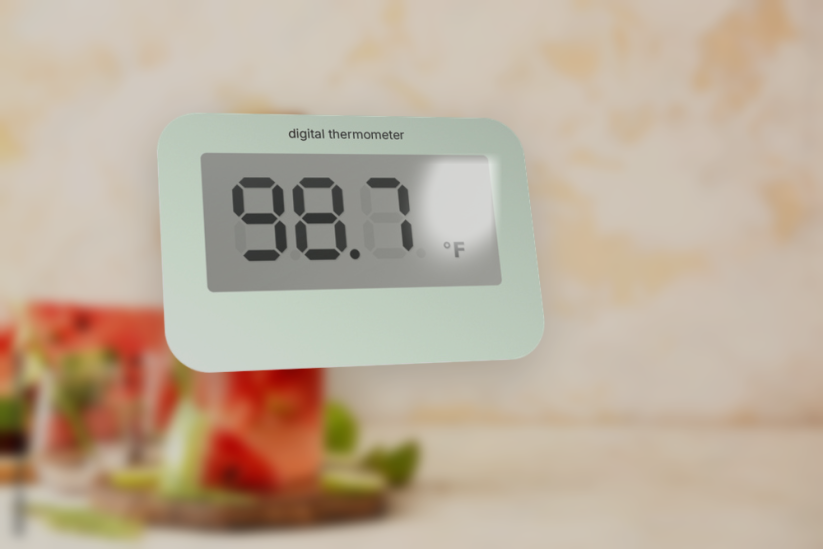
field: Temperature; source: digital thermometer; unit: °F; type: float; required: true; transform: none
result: 98.7 °F
